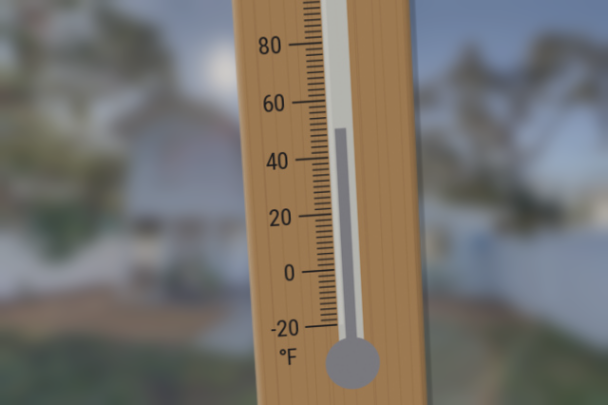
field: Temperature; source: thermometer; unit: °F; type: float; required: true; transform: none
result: 50 °F
